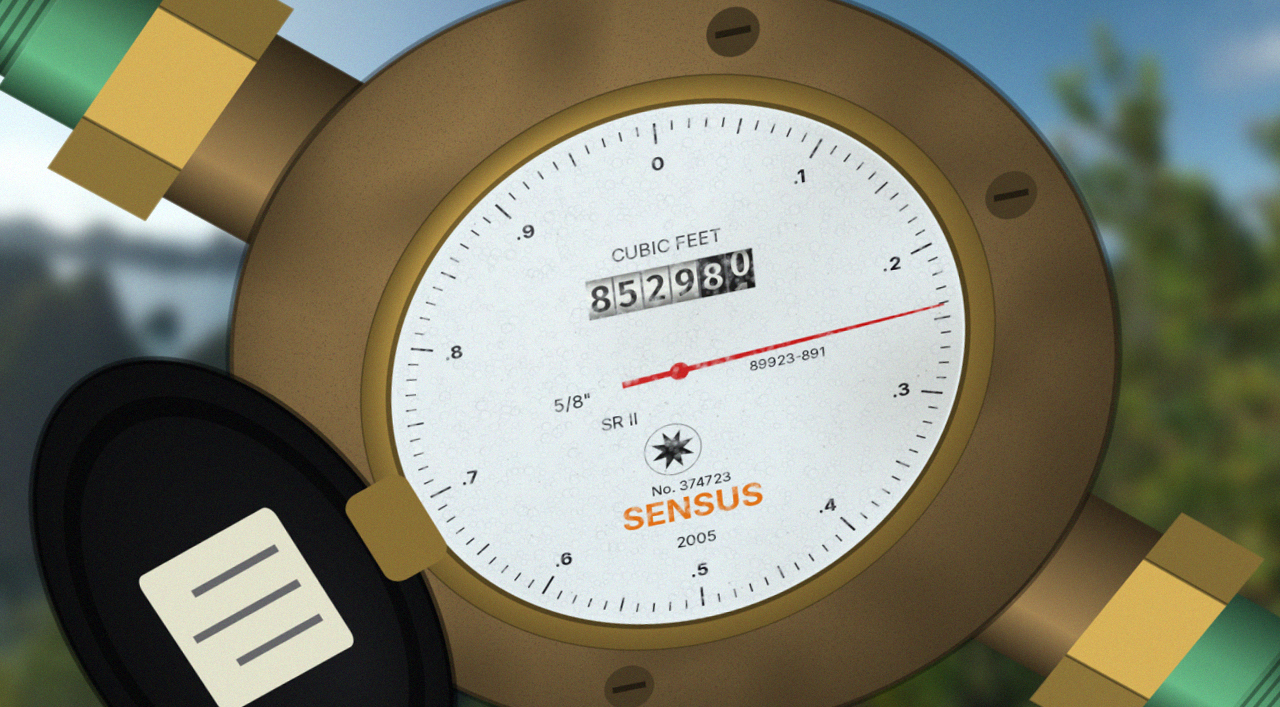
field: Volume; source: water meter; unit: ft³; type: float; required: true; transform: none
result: 852980.24 ft³
